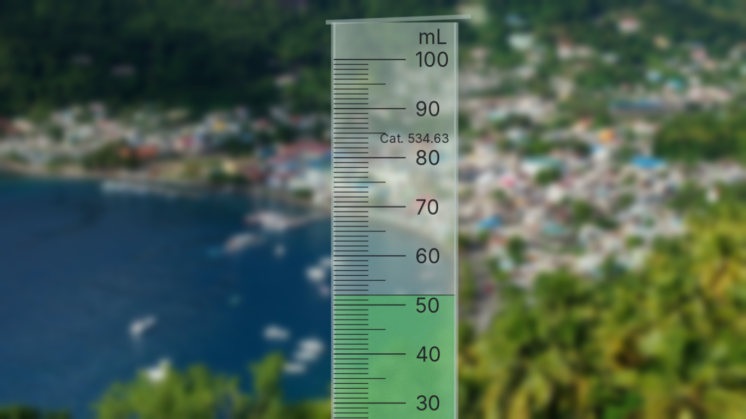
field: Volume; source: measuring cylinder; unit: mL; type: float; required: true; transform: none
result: 52 mL
